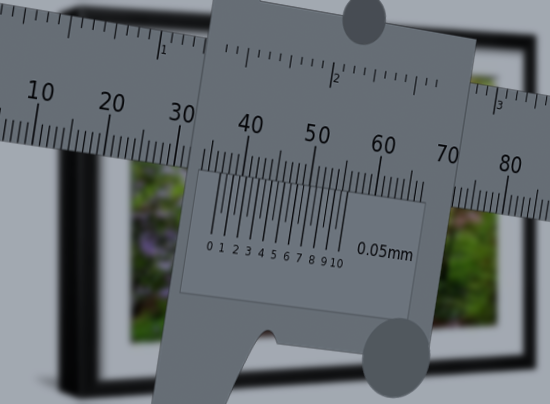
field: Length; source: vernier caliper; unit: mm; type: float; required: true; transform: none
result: 36.8 mm
